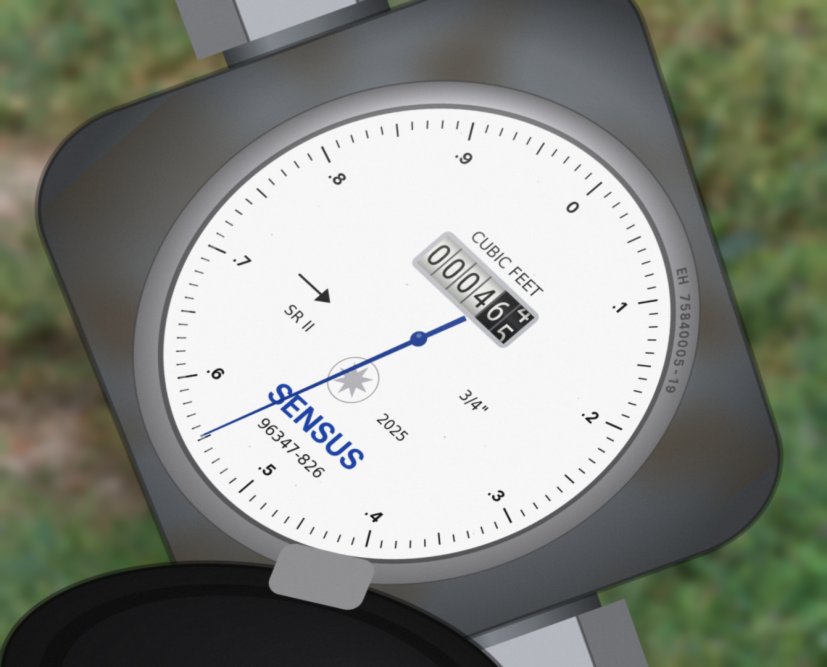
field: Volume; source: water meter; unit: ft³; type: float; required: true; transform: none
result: 464.55 ft³
